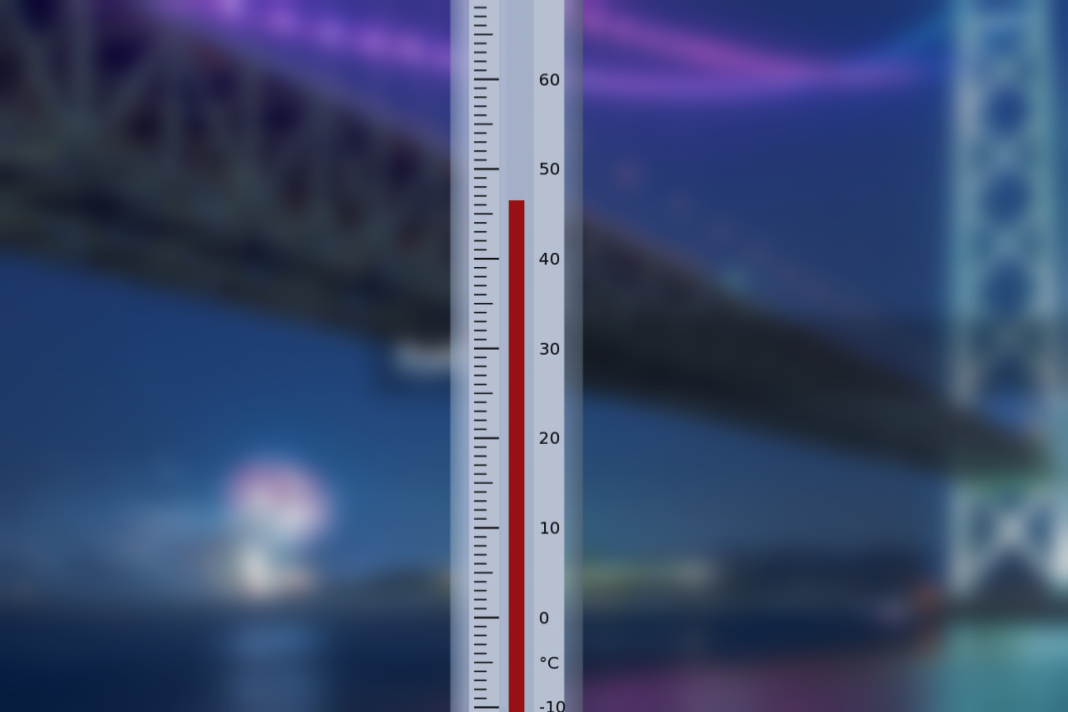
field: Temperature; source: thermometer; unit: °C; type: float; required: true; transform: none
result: 46.5 °C
